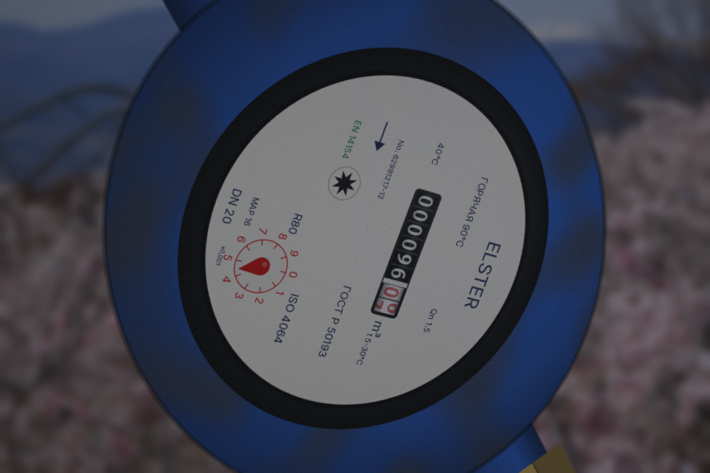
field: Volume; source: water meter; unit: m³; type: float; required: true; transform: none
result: 96.064 m³
